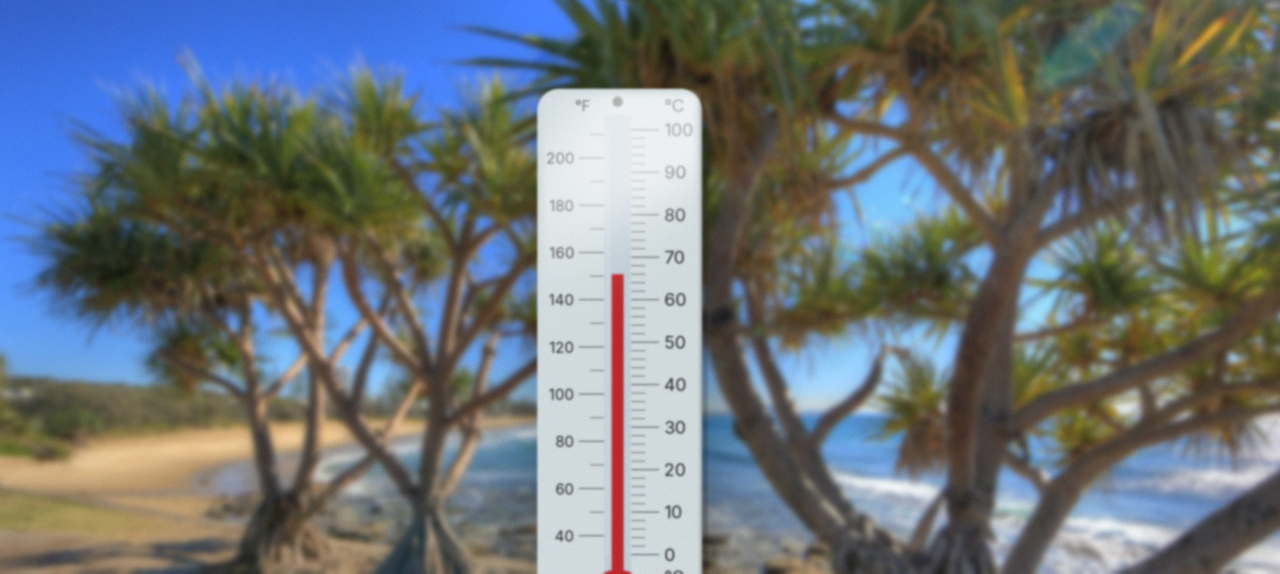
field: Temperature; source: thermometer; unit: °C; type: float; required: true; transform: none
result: 66 °C
